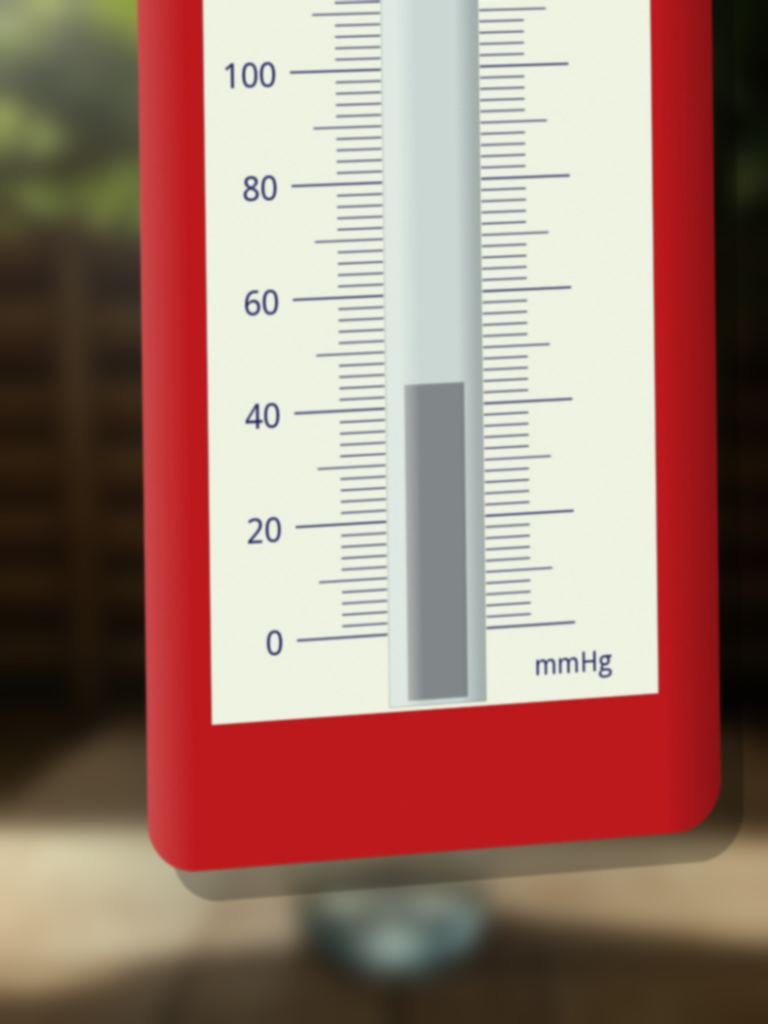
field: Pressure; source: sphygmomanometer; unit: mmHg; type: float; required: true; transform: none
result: 44 mmHg
